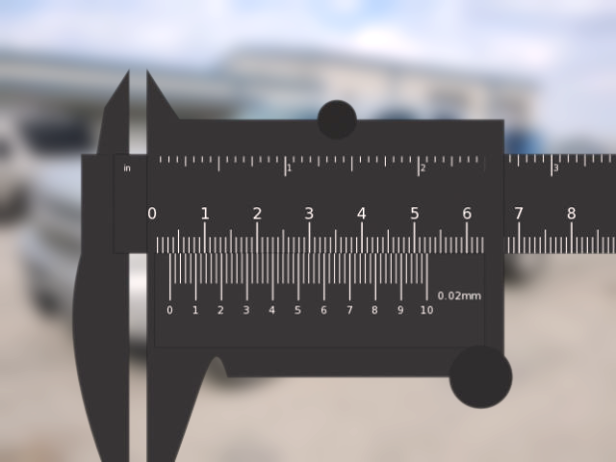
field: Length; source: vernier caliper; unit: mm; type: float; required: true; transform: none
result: 3.4 mm
